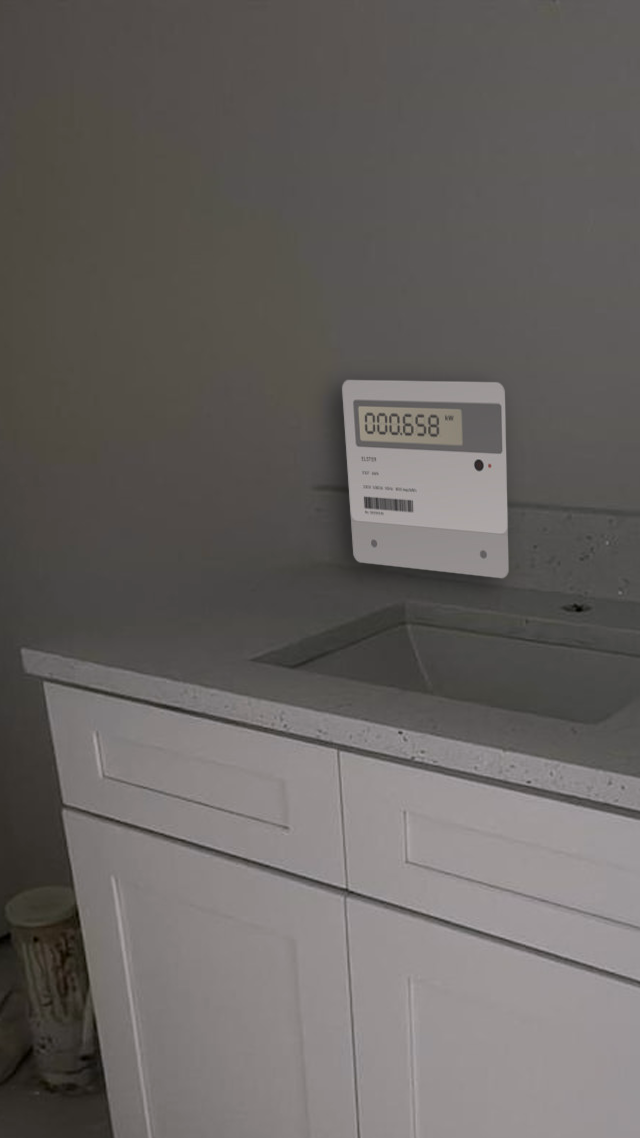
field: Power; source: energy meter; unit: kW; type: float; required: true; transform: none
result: 0.658 kW
